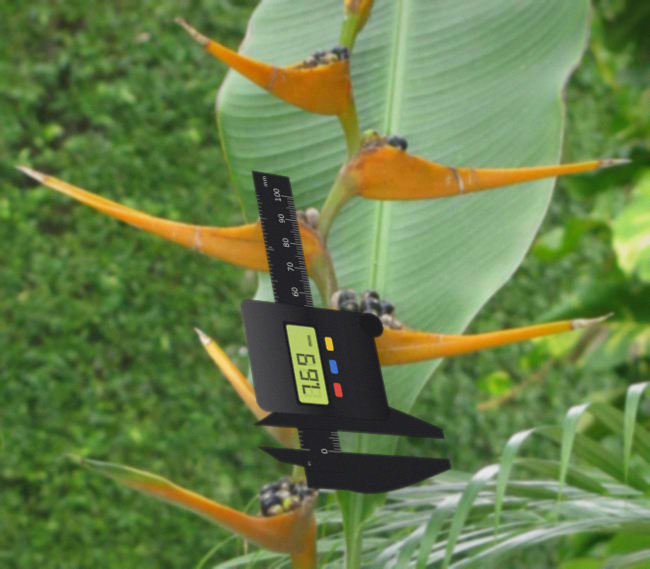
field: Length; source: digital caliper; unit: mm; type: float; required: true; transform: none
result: 7.69 mm
